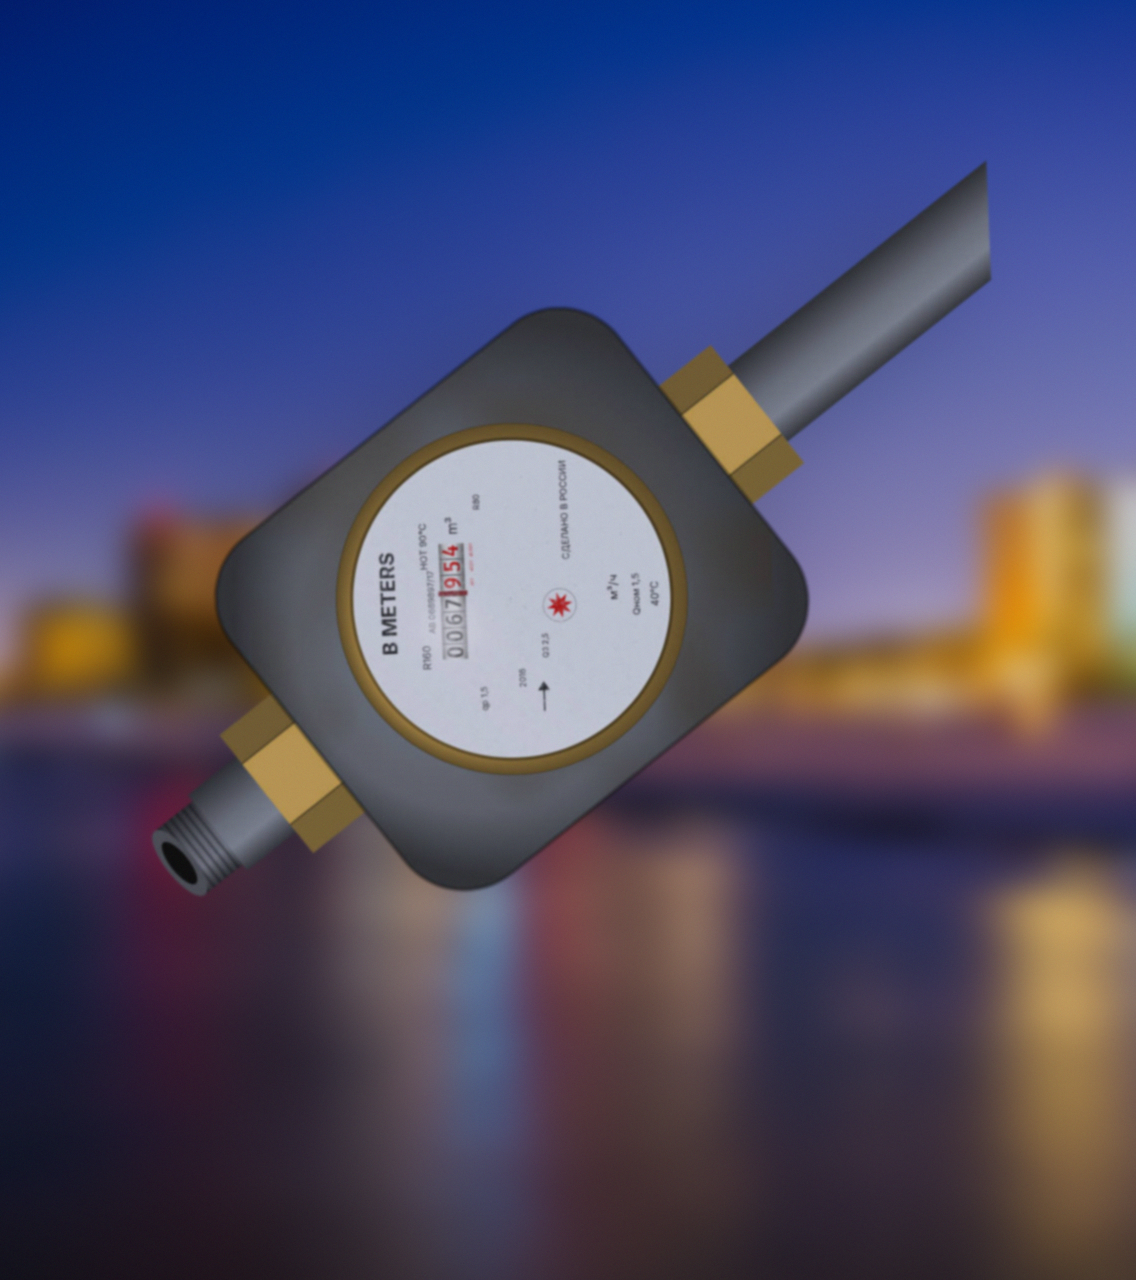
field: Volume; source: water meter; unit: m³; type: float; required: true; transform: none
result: 67.954 m³
